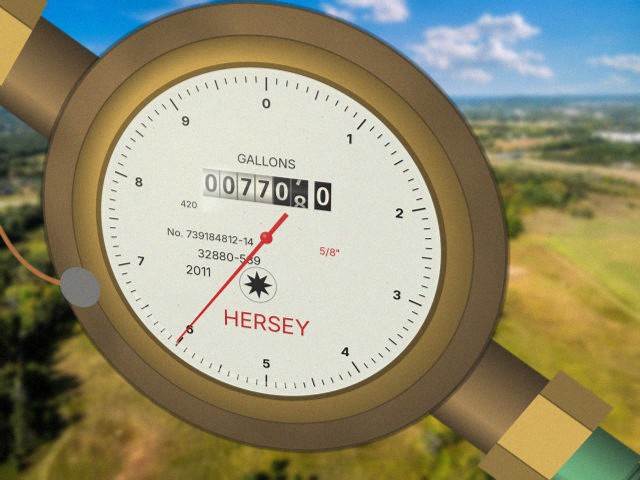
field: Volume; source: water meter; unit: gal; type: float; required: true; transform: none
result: 77076.0 gal
